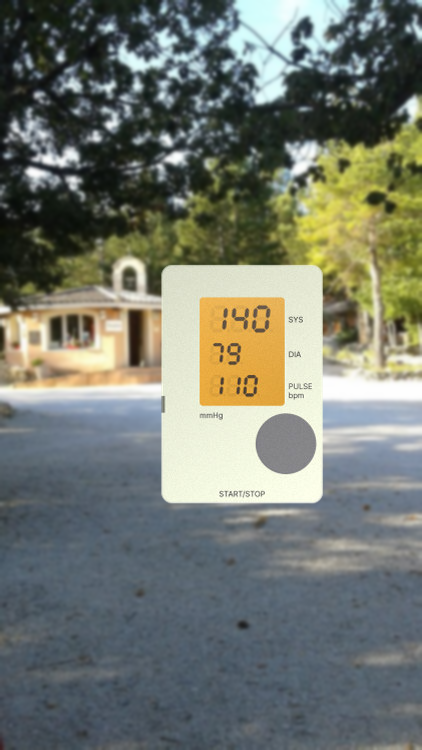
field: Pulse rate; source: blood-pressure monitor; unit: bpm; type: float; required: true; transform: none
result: 110 bpm
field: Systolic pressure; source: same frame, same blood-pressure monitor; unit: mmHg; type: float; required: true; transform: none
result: 140 mmHg
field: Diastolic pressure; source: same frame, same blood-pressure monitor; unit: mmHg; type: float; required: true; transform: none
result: 79 mmHg
